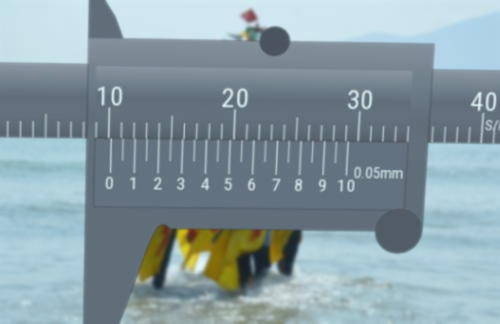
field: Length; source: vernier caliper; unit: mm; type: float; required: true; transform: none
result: 10.2 mm
